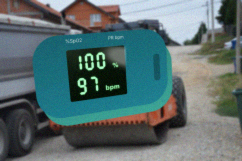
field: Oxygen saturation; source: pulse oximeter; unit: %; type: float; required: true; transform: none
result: 100 %
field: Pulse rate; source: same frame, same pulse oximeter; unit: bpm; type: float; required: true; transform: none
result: 97 bpm
